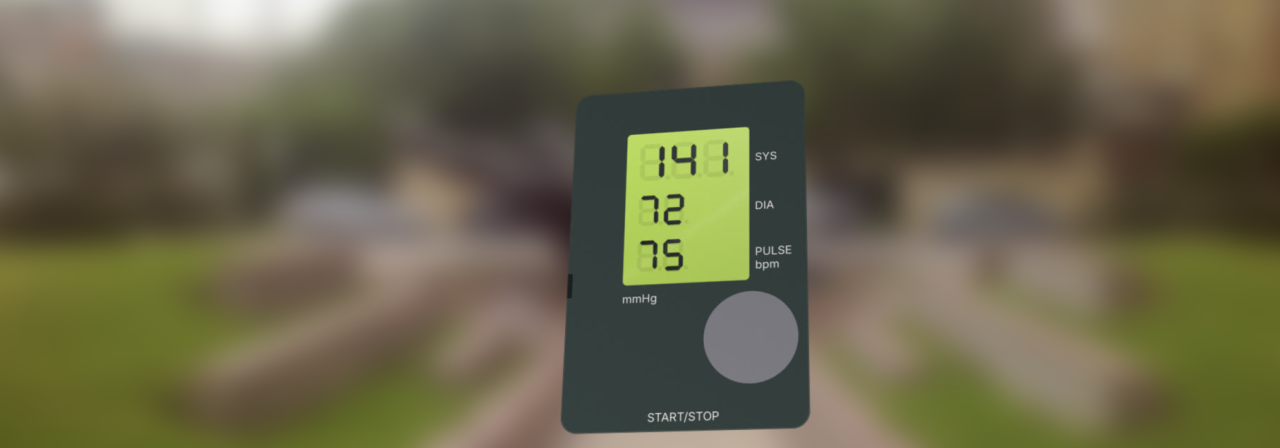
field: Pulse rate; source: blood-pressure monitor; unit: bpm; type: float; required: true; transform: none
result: 75 bpm
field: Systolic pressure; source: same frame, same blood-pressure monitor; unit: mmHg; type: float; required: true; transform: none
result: 141 mmHg
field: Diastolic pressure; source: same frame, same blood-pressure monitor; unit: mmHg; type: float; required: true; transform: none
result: 72 mmHg
